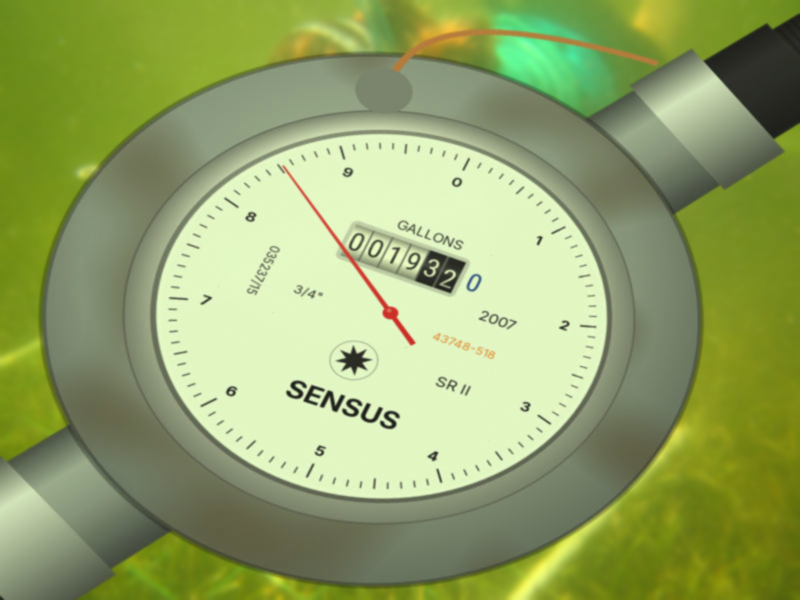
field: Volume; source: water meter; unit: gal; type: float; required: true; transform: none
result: 19318.5 gal
